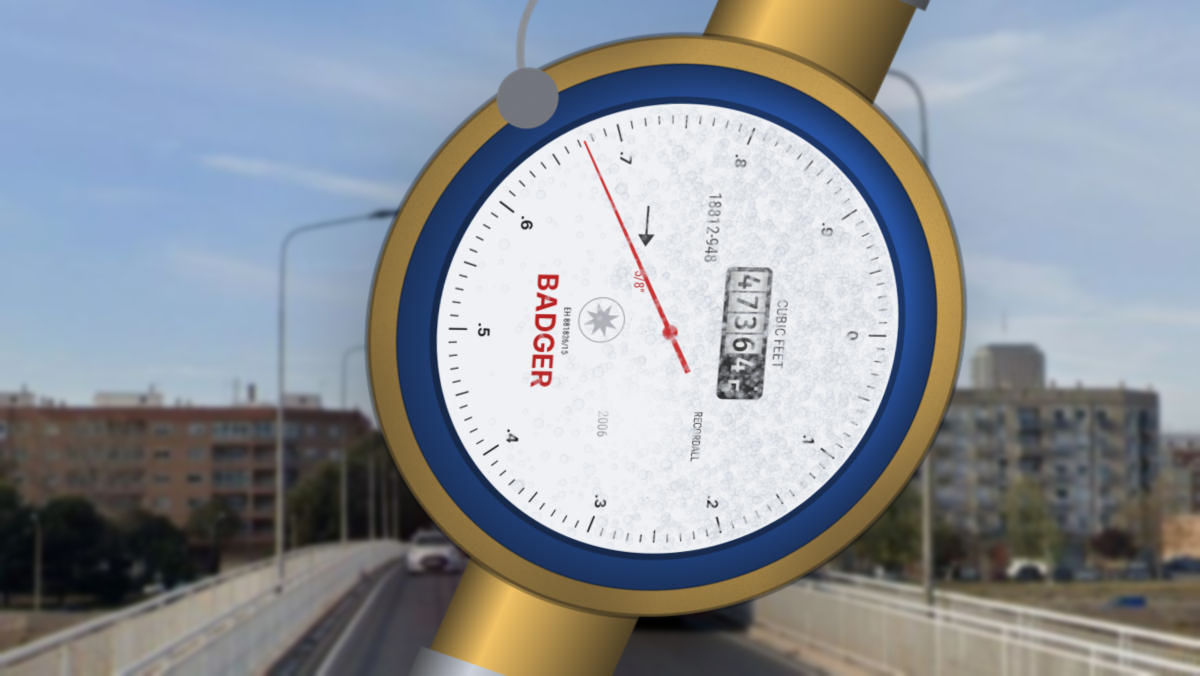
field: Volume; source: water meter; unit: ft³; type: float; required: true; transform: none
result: 473644.67 ft³
